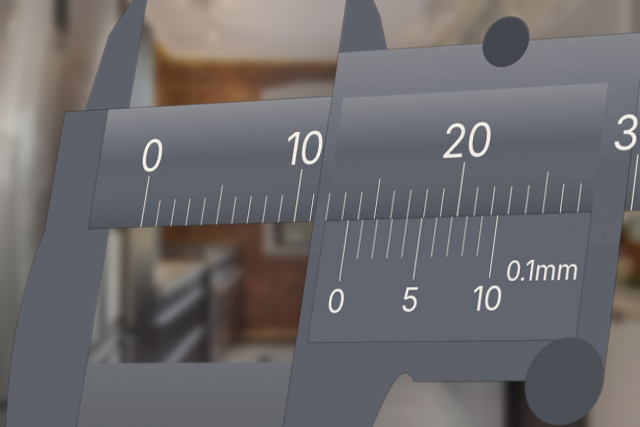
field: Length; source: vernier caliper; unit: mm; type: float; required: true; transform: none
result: 13.4 mm
